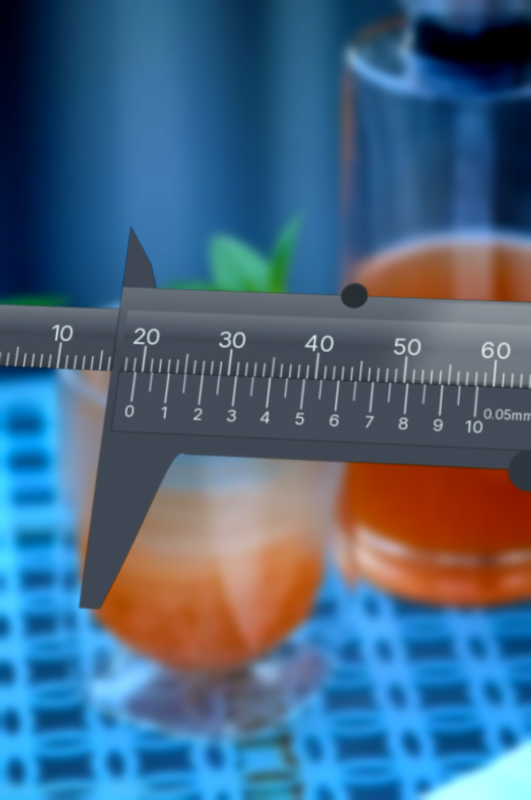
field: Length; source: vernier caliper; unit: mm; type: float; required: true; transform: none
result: 19.2 mm
